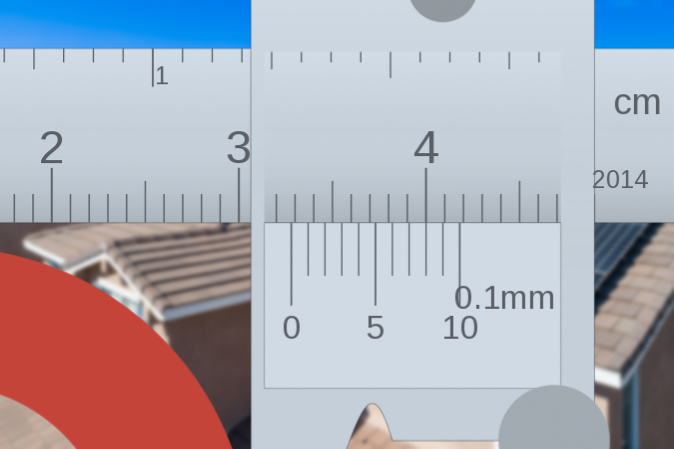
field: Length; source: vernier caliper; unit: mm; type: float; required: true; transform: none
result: 32.8 mm
